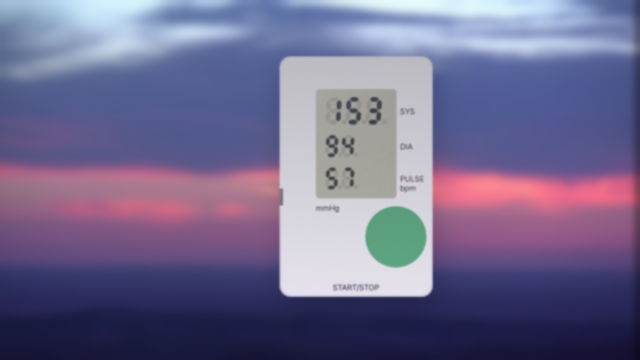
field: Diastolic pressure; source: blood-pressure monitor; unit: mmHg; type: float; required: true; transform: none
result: 94 mmHg
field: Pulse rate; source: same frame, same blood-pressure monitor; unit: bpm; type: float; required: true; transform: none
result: 57 bpm
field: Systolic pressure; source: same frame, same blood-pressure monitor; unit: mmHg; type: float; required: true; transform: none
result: 153 mmHg
